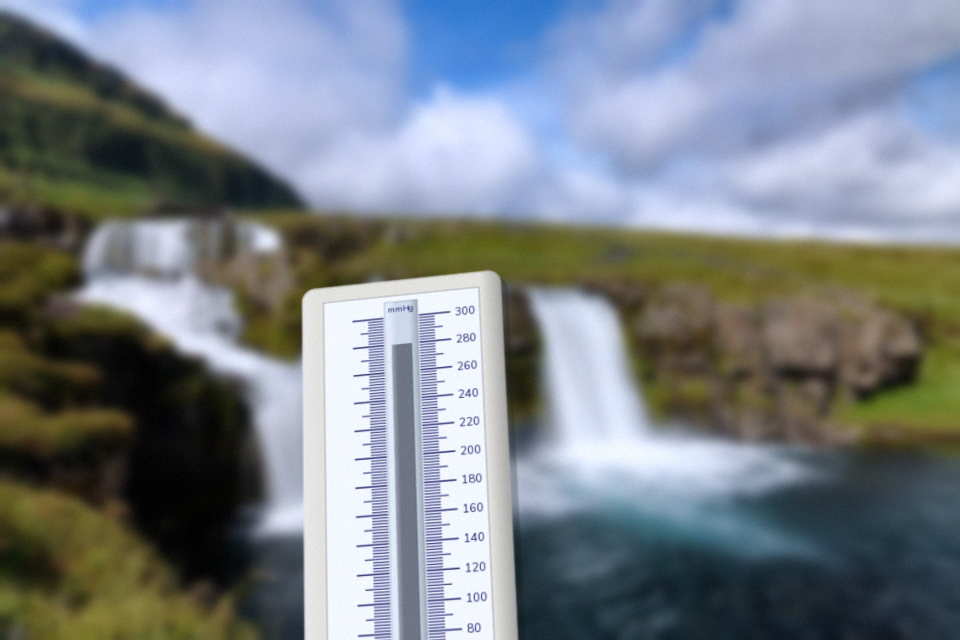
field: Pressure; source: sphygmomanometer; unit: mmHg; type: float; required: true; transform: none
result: 280 mmHg
